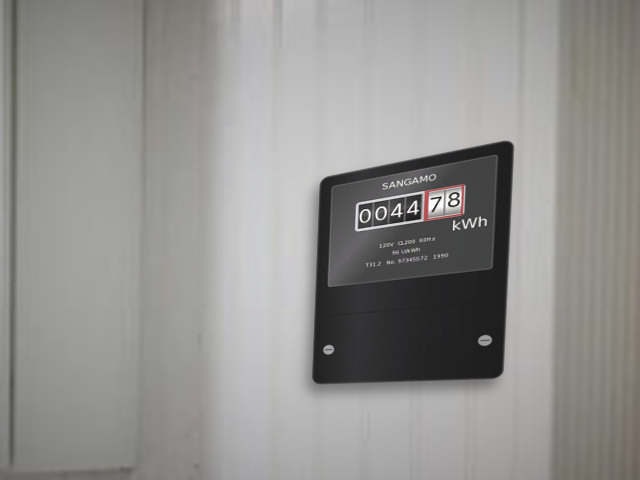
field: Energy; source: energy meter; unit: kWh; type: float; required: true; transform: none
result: 44.78 kWh
